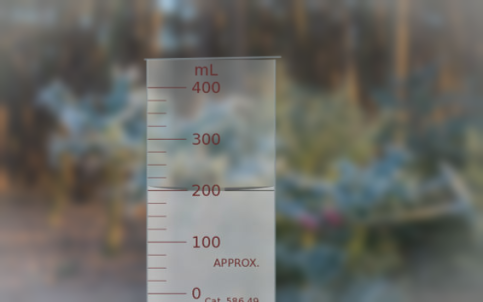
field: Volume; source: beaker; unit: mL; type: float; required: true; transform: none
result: 200 mL
